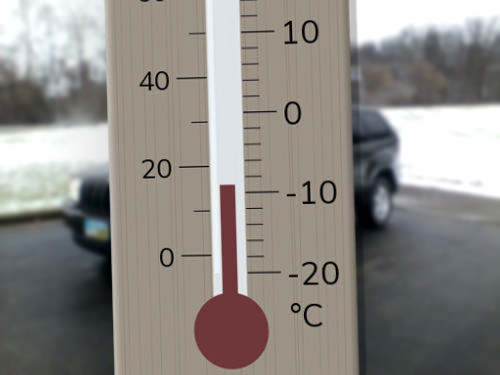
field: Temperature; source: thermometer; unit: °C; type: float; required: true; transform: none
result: -9 °C
